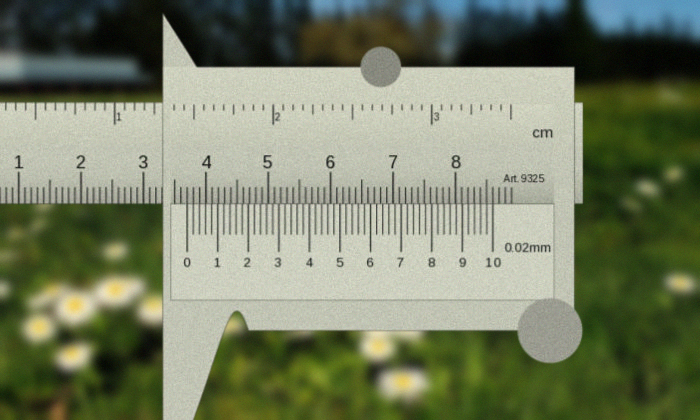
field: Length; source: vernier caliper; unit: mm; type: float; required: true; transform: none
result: 37.0 mm
